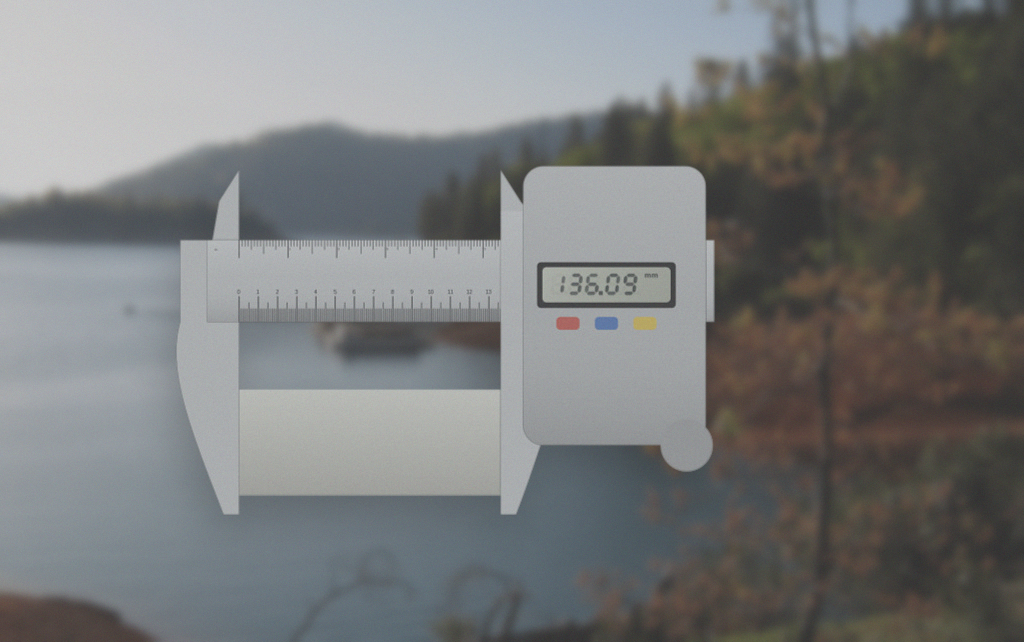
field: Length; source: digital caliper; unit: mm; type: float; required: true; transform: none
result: 136.09 mm
